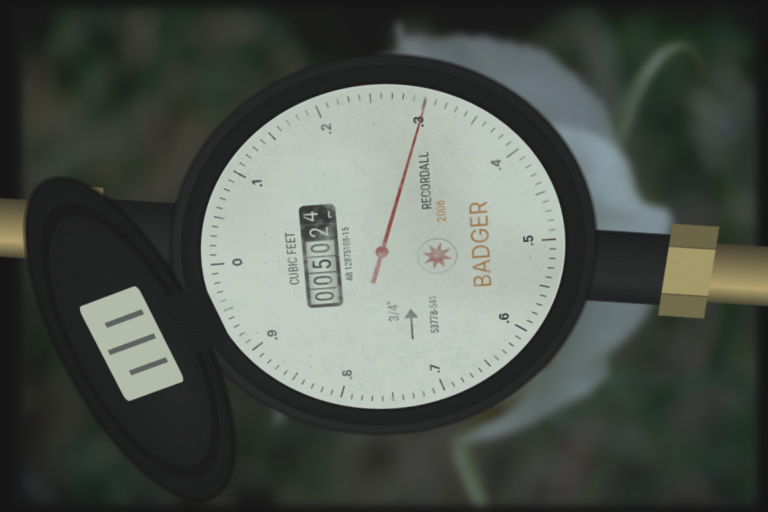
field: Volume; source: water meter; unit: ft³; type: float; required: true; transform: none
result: 5024.30 ft³
